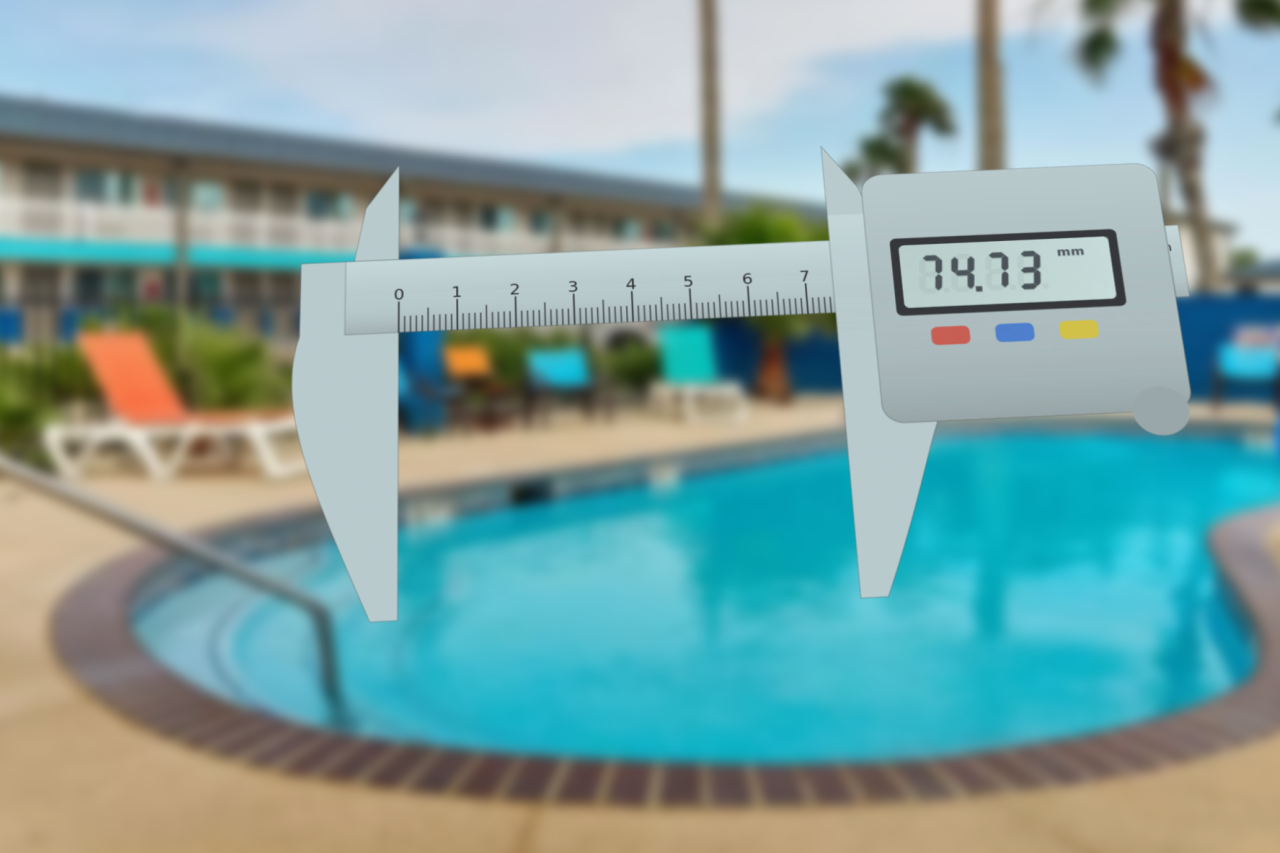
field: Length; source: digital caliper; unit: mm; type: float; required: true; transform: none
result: 74.73 mm
